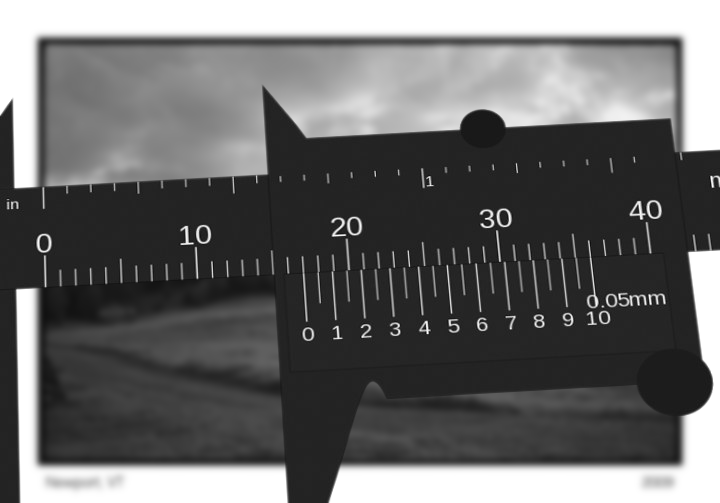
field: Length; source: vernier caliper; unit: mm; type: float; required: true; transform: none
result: 17.0 mm
